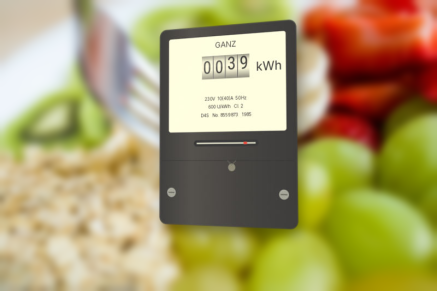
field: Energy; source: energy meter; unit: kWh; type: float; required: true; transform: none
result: 39 kWh
